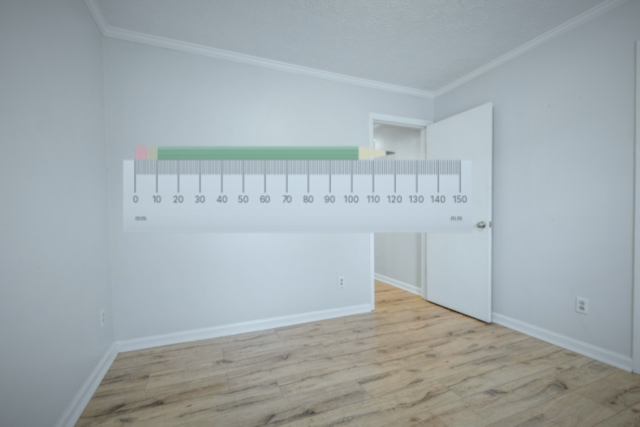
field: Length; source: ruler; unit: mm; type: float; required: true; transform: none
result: 120 mm
